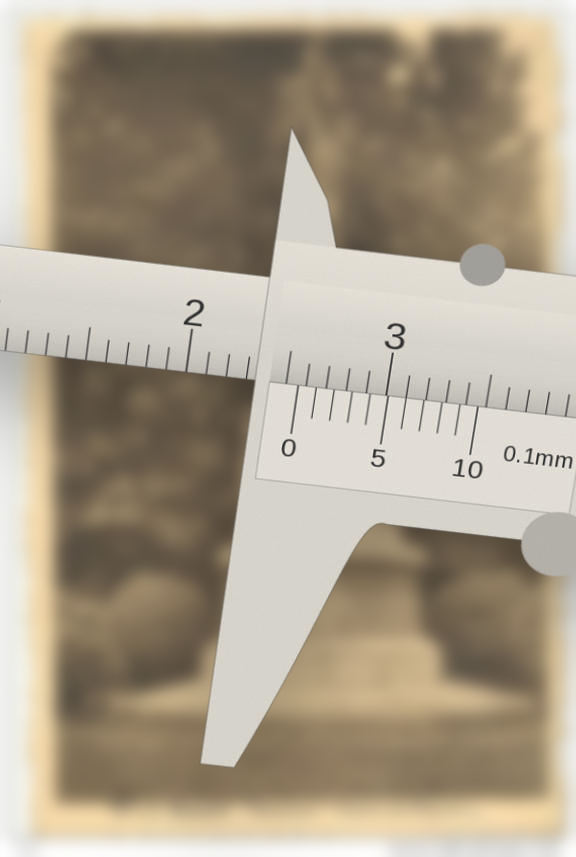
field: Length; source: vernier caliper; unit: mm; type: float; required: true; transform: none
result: 25.6 mm
